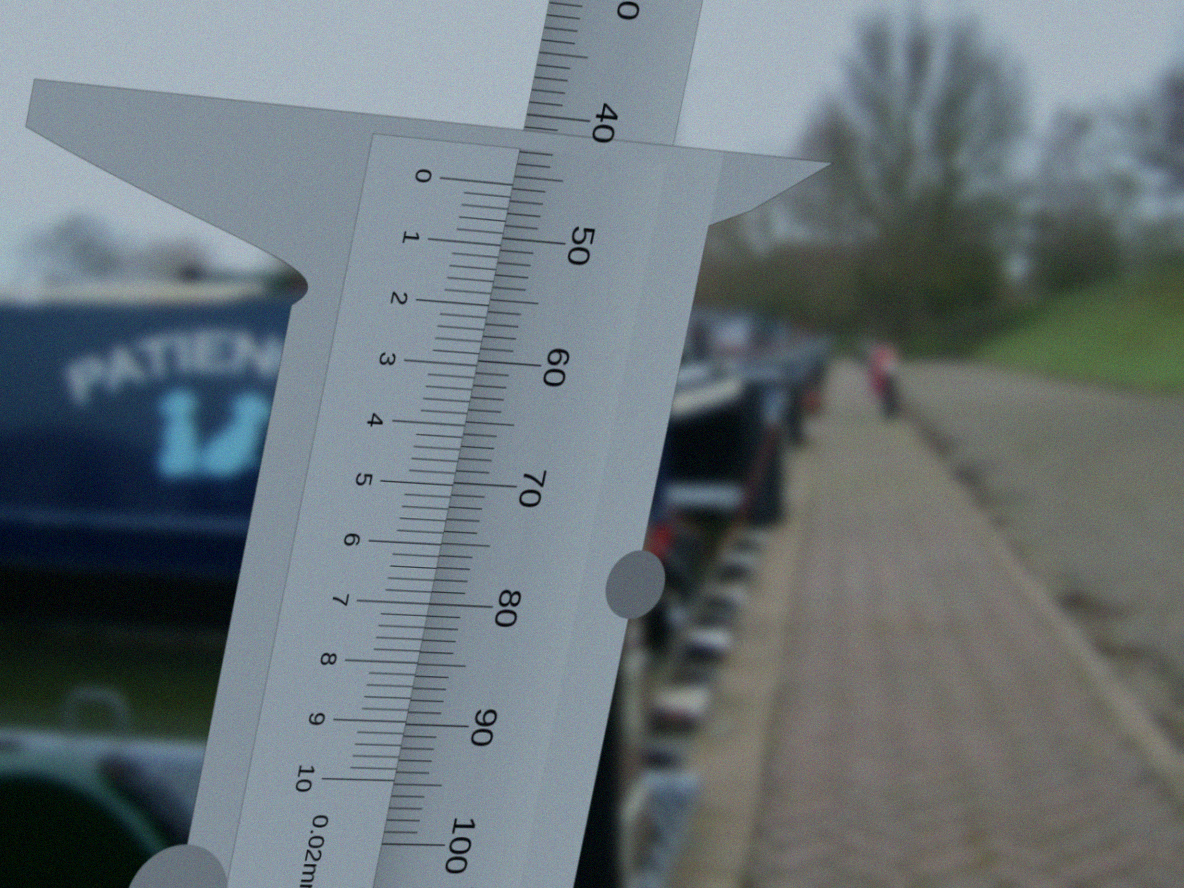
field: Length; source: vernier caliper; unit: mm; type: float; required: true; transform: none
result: 45.7 mm
